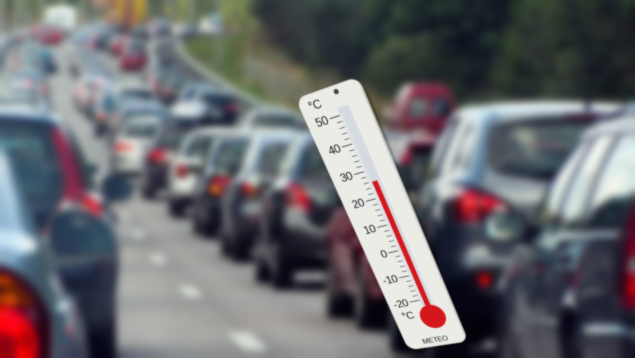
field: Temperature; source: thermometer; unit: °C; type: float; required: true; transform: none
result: 26 °C
